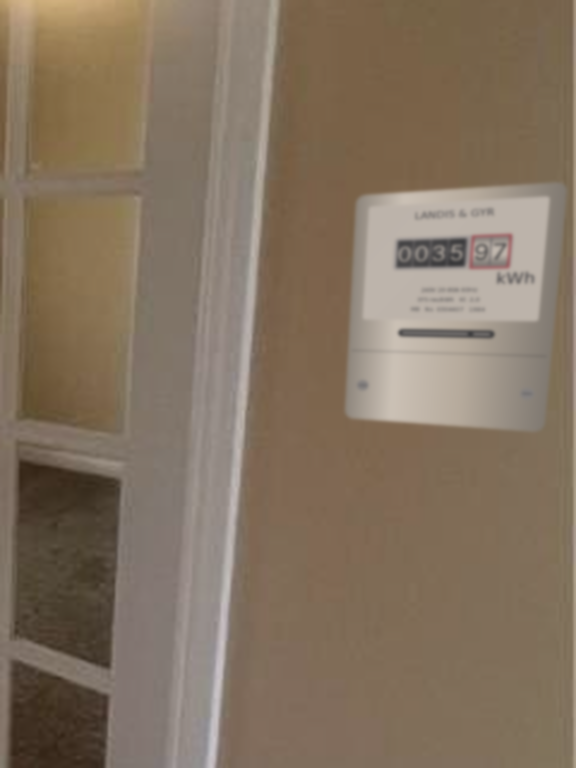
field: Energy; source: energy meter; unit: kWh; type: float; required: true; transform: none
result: 35.97 kWh
